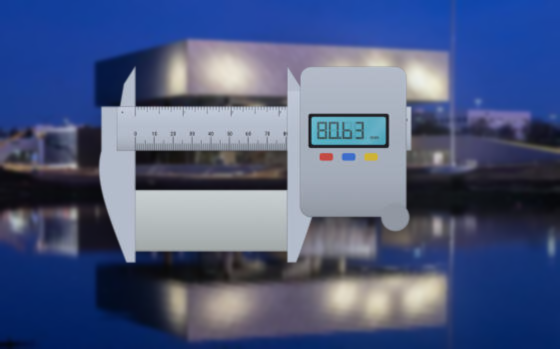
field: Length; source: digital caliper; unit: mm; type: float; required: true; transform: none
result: 80.63 mm
